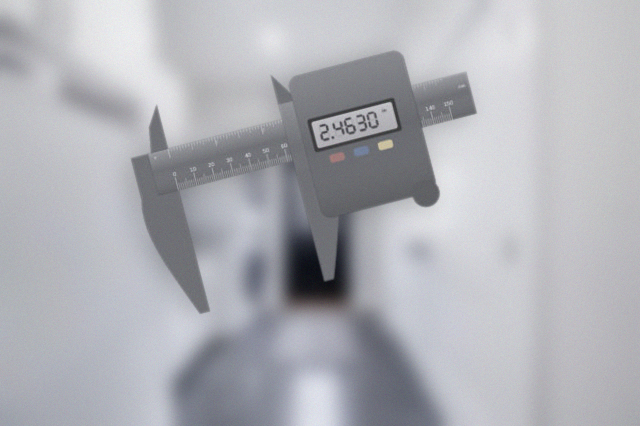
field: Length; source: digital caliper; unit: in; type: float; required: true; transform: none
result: 2.4630 in
